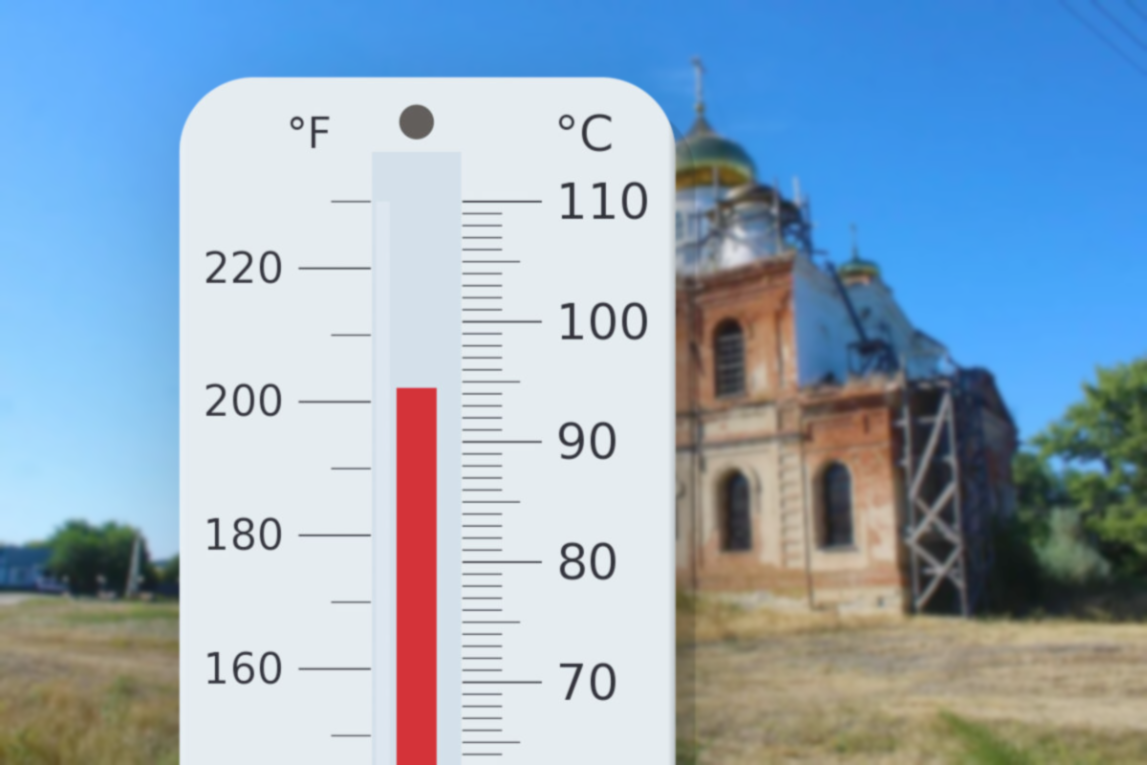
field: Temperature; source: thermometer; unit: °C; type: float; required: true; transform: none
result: 94.5 °C
